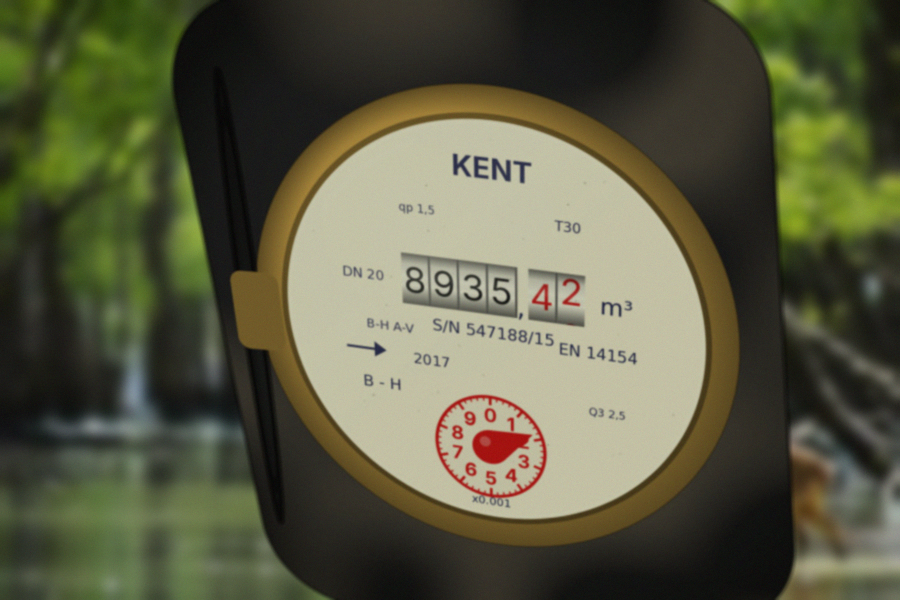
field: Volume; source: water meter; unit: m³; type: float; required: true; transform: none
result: 8935.421 m³
